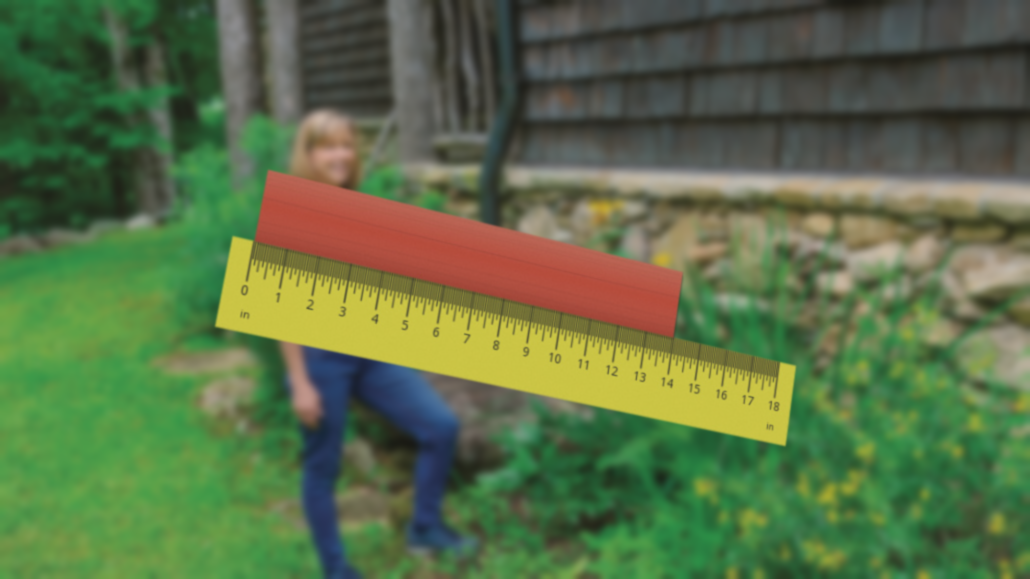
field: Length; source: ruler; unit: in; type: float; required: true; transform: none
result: 14 in
